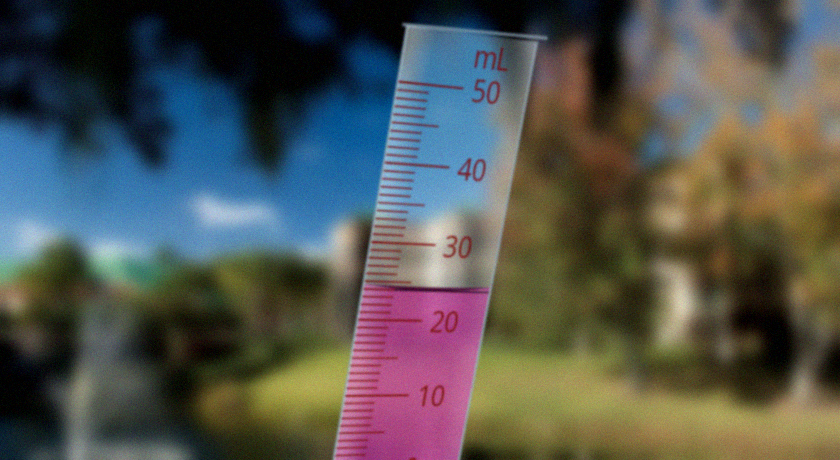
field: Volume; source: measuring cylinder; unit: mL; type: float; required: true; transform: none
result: 24 mL
